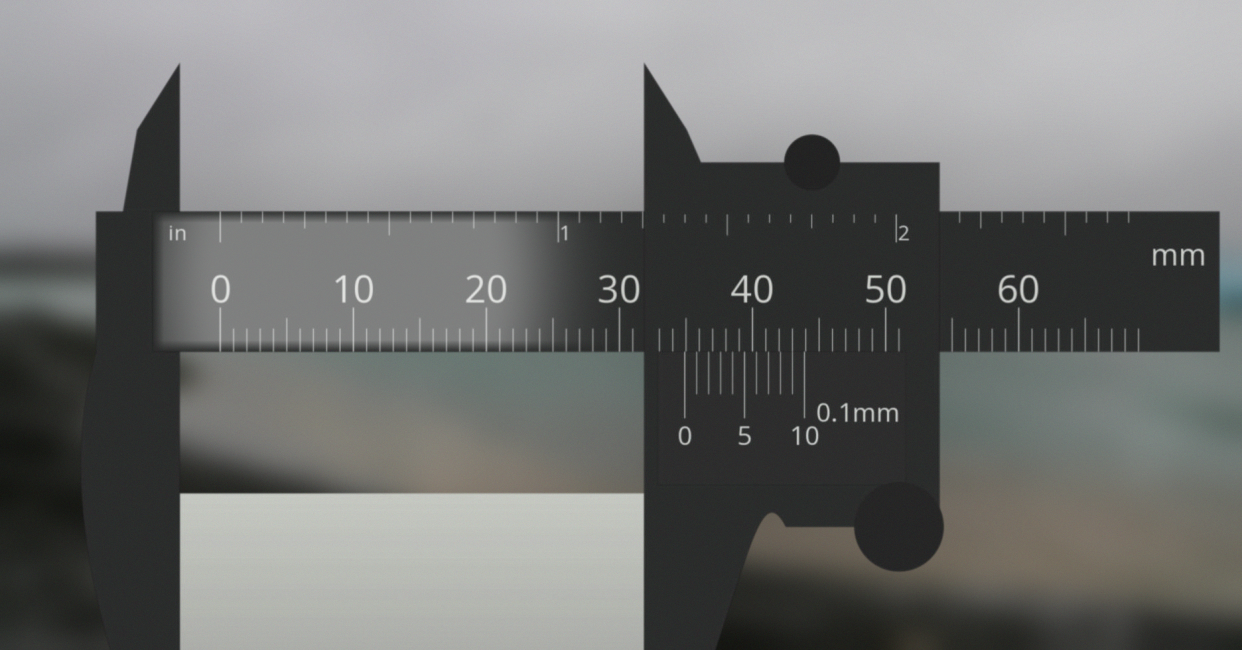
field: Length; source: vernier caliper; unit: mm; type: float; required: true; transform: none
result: 34.9 mm
